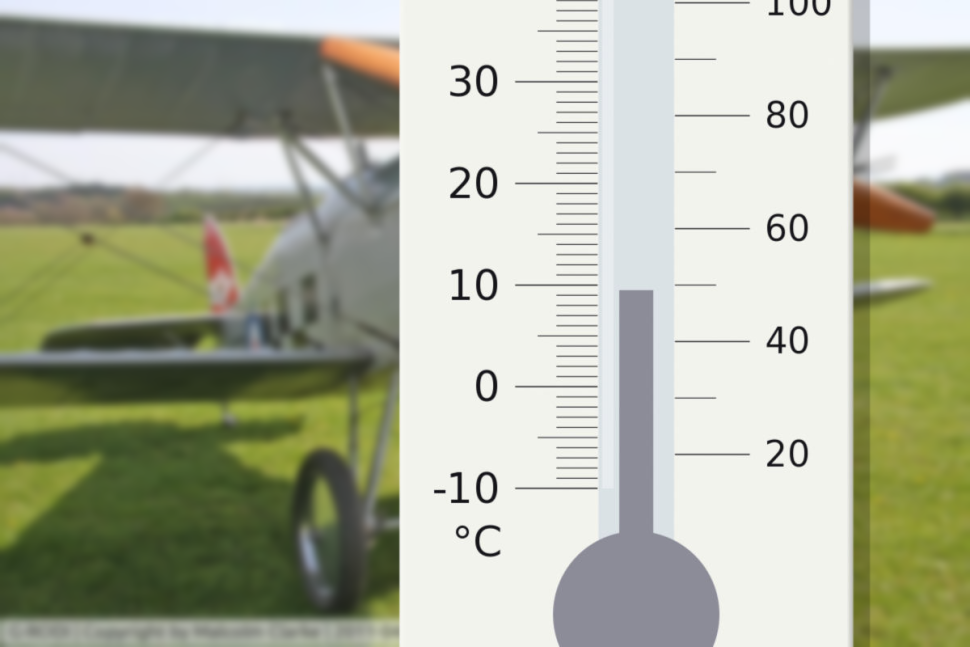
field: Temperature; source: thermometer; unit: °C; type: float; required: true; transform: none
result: 9.5 °C
